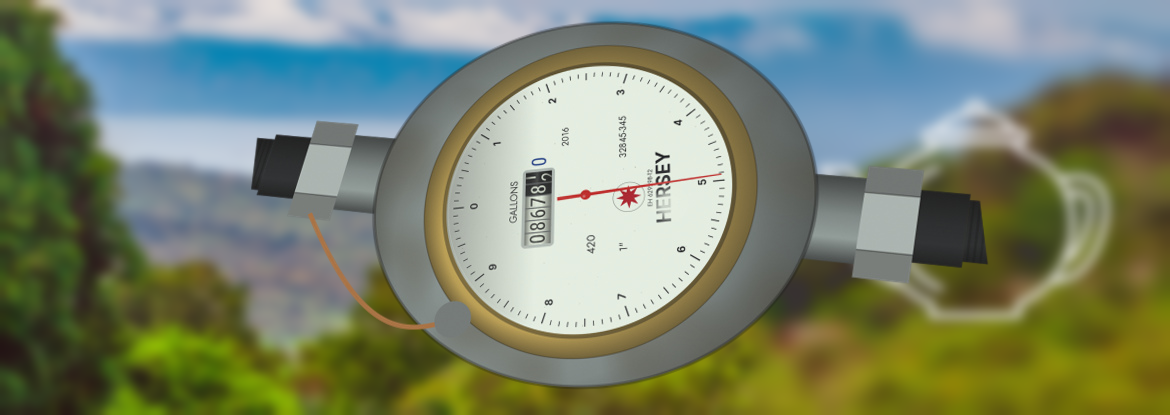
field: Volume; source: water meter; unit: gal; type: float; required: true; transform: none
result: 867814.9 gal
